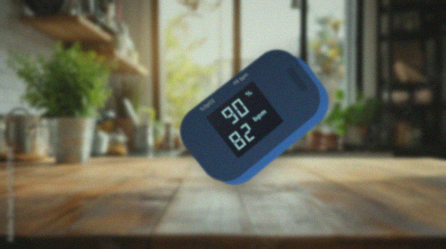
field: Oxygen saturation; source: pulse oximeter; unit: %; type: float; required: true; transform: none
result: 90 %
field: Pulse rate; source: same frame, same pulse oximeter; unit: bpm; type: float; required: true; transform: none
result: 82 bpm
